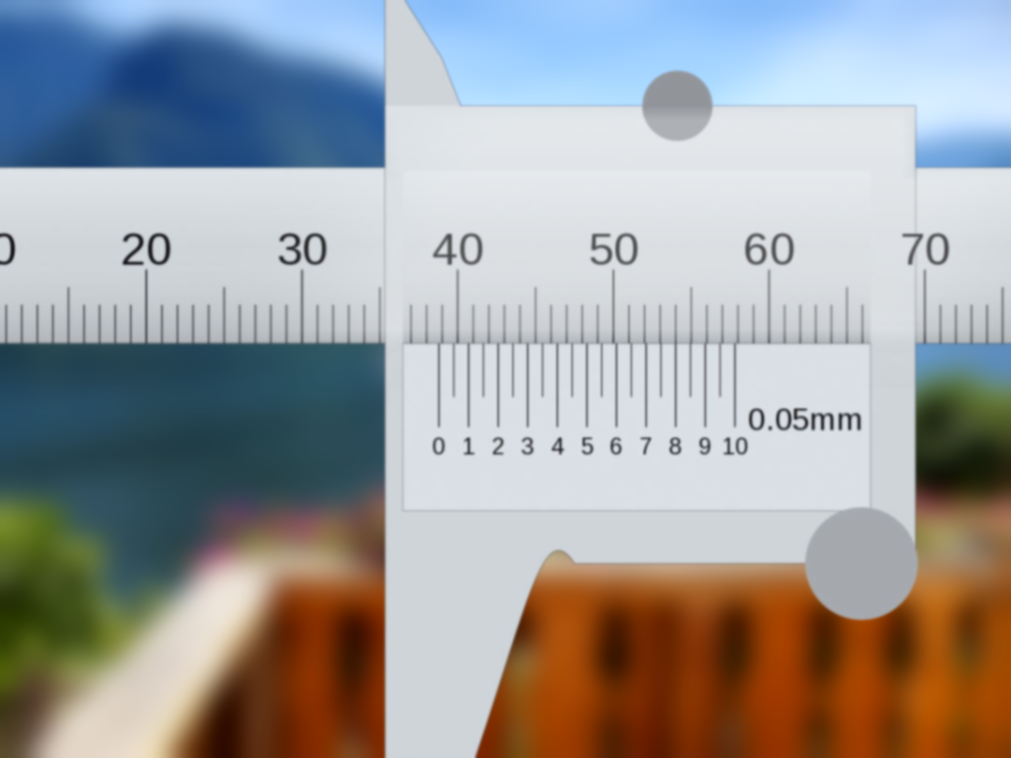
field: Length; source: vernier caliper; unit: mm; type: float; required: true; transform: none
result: 38.8 mm
